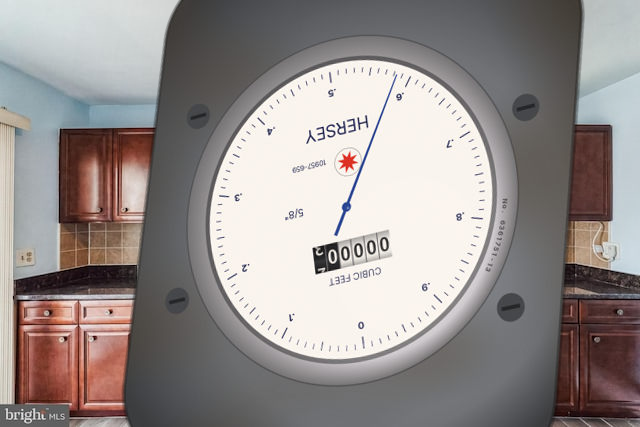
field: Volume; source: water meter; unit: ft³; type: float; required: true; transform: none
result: 2.58 ft³
